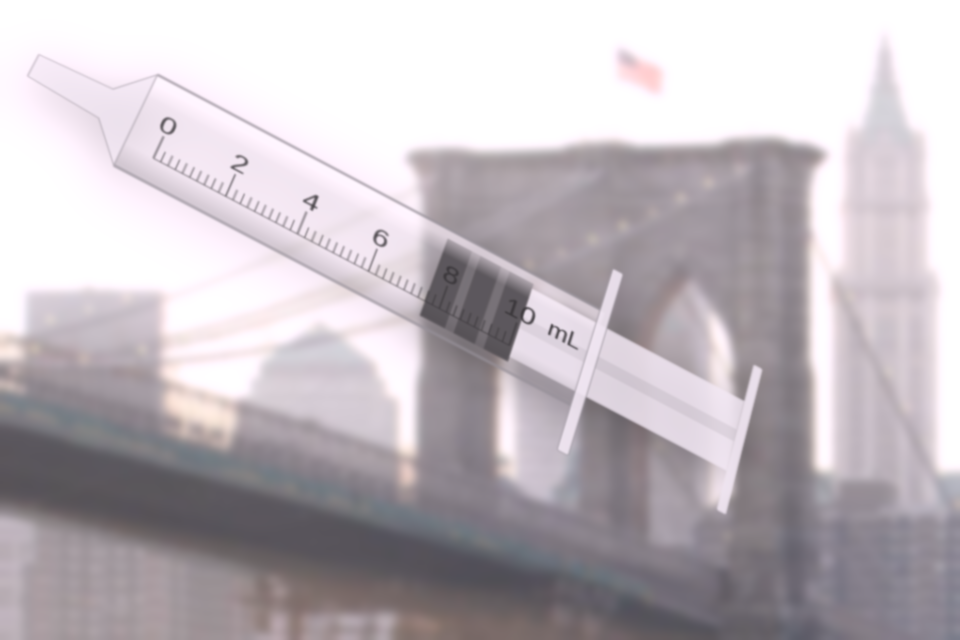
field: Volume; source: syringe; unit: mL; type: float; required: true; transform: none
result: 7.6 mL
